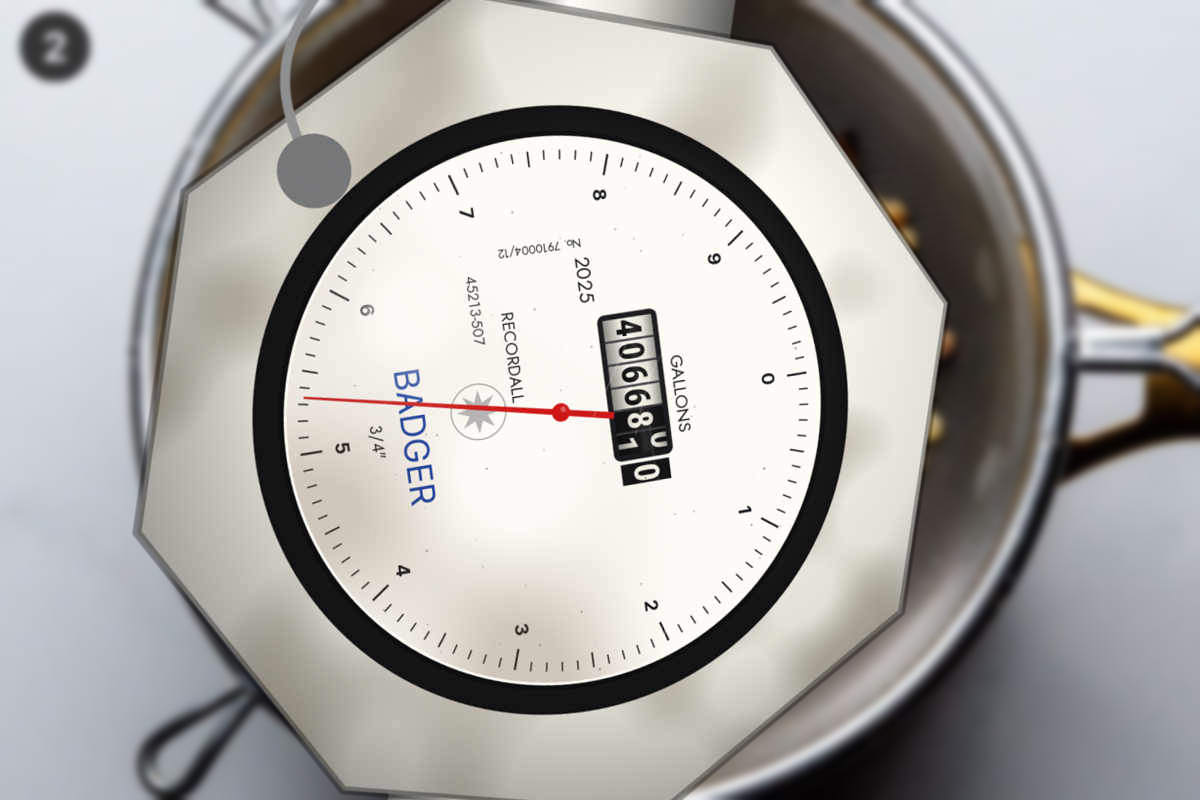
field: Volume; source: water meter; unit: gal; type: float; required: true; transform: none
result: 4066805.3 gal
